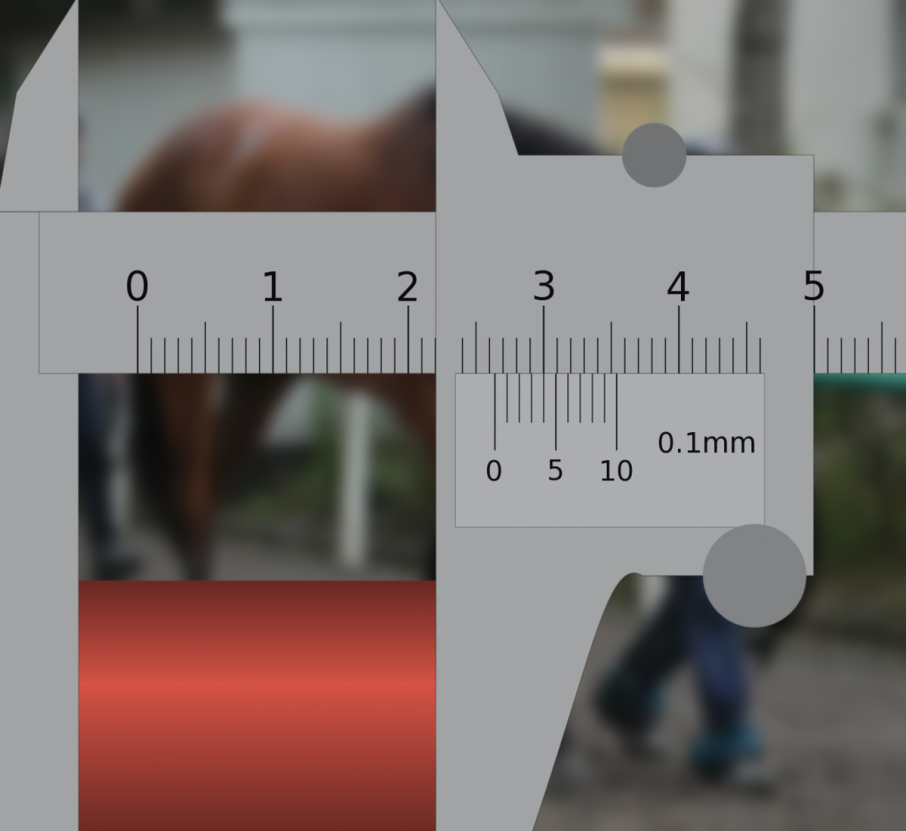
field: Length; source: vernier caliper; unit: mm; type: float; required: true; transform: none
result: 26.4 mm
